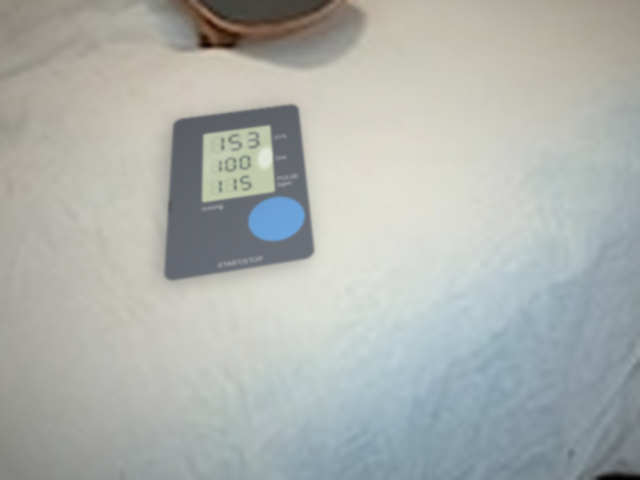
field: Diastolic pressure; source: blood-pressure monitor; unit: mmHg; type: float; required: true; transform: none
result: 100 mmHg
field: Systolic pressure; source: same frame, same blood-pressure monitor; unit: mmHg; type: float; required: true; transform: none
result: 153 mmHg
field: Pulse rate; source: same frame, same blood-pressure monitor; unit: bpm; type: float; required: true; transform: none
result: 115 bpm
